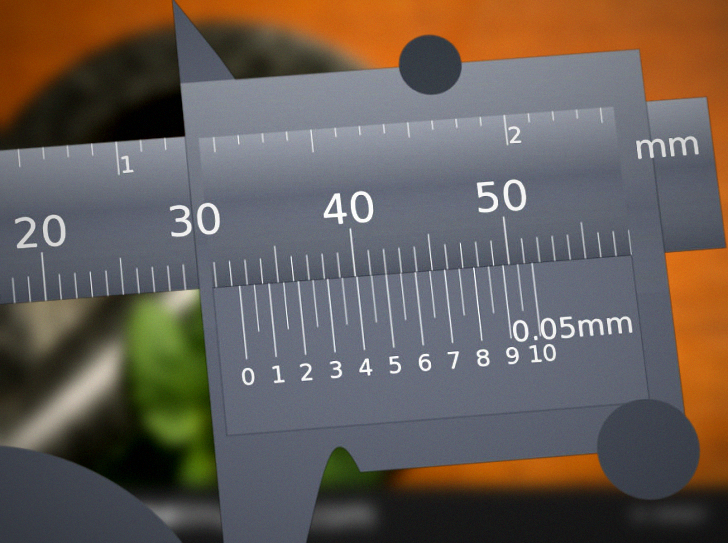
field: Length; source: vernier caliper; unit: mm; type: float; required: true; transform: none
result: 32.5 mm
